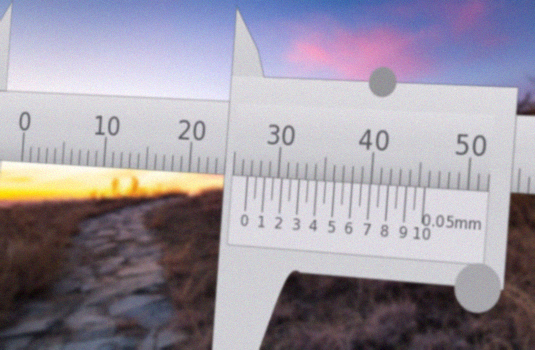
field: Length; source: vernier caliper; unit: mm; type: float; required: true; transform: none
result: 26.6 mm
